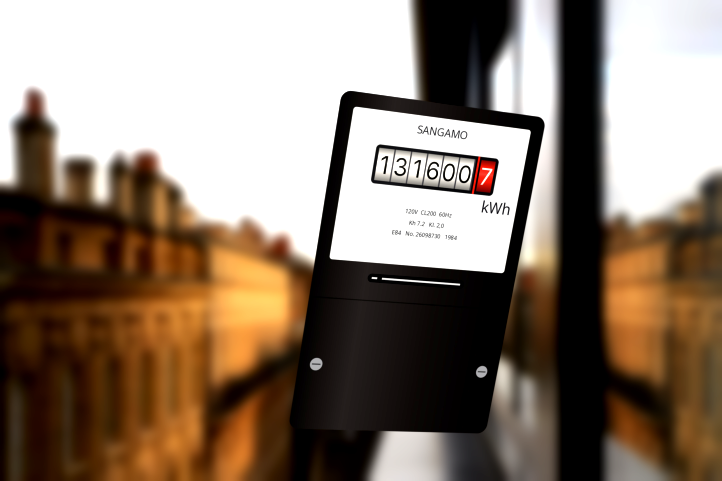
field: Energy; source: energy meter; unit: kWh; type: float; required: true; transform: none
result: 131600.7 kWh
